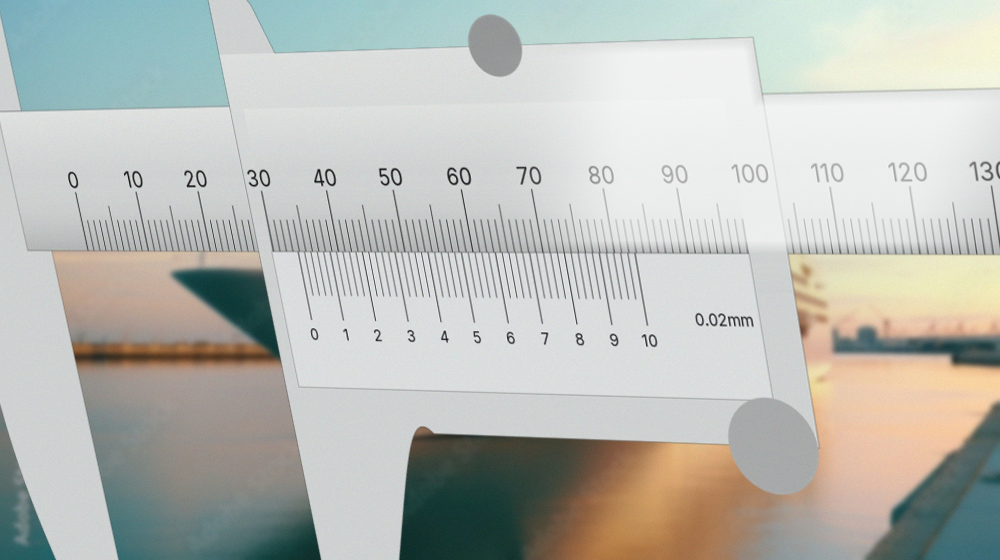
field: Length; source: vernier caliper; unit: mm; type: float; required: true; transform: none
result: 33.8 mm
